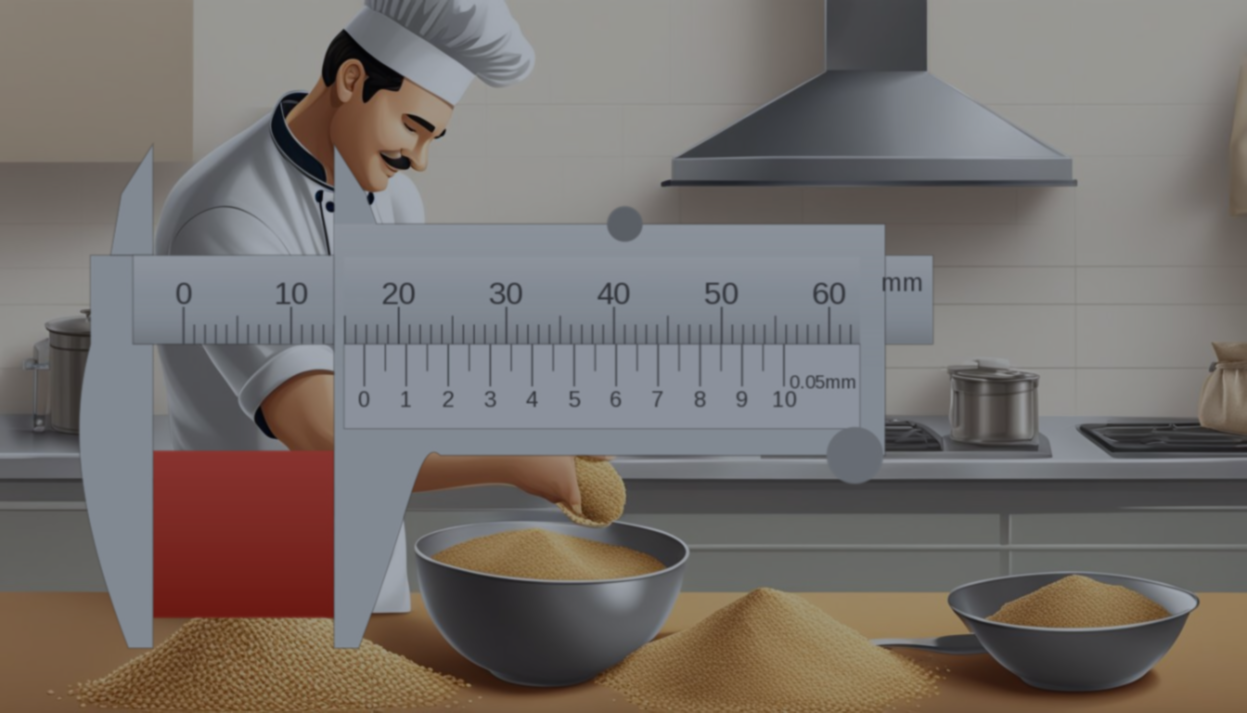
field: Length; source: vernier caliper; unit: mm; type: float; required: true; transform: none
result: 16.8 mm
